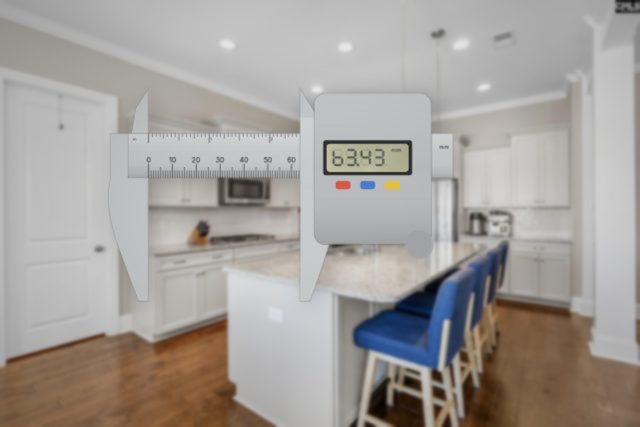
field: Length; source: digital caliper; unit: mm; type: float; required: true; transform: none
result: 63.43 mm
